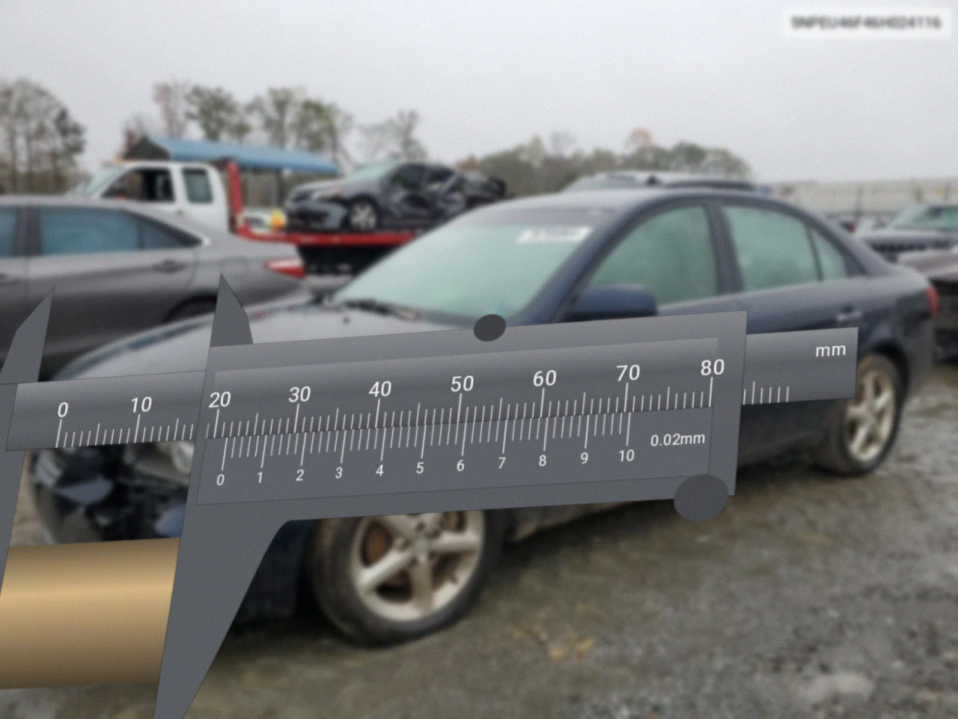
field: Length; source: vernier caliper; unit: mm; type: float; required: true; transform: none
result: 21.6 mm
